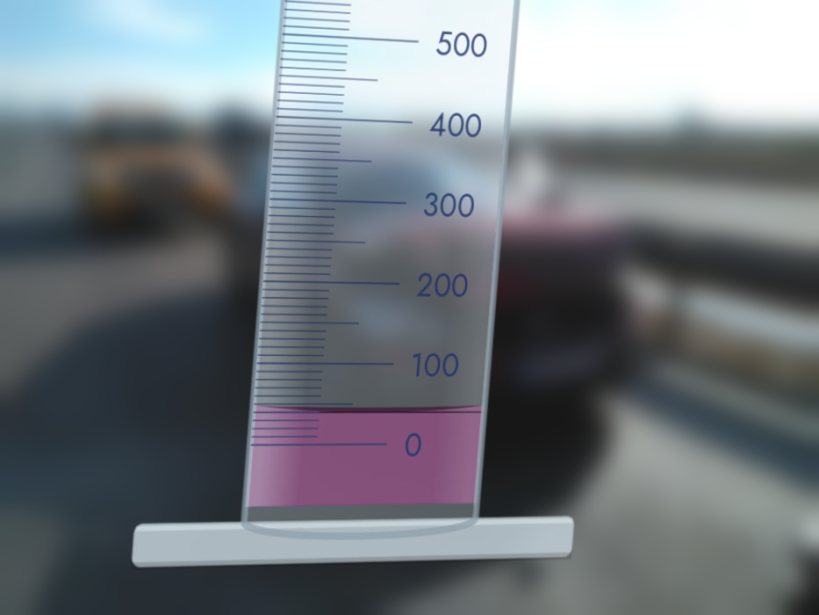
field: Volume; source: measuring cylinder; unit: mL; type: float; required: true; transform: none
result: 40 mL
